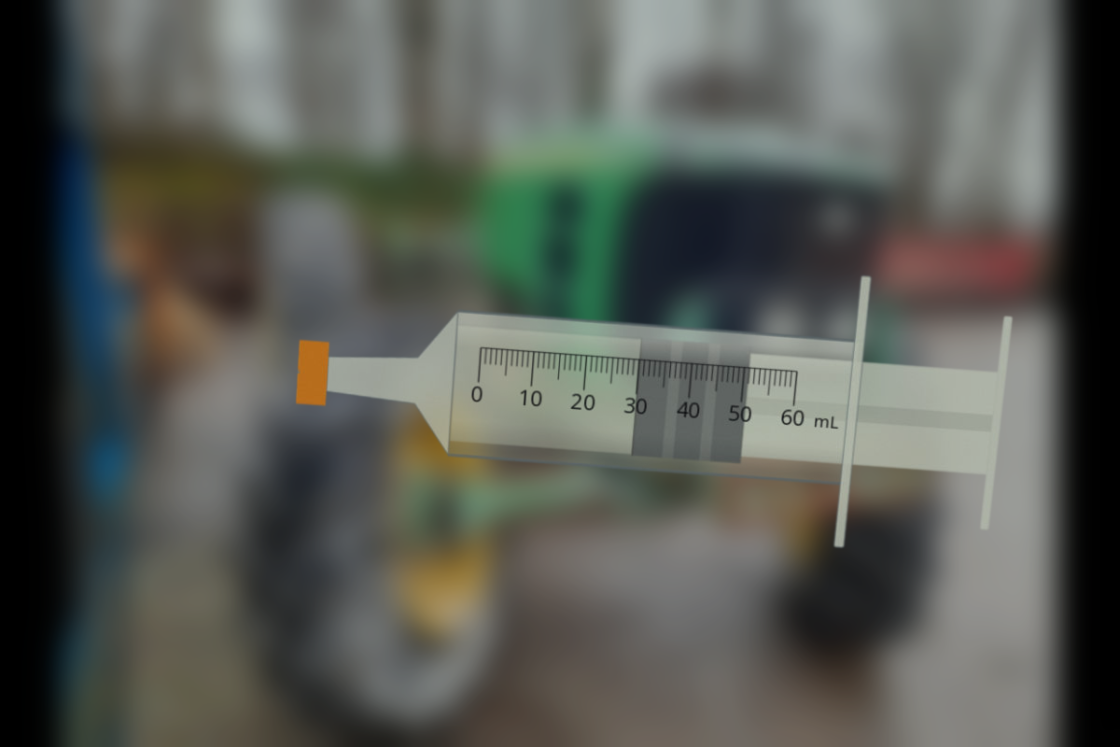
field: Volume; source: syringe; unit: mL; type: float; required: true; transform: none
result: 30 mL
